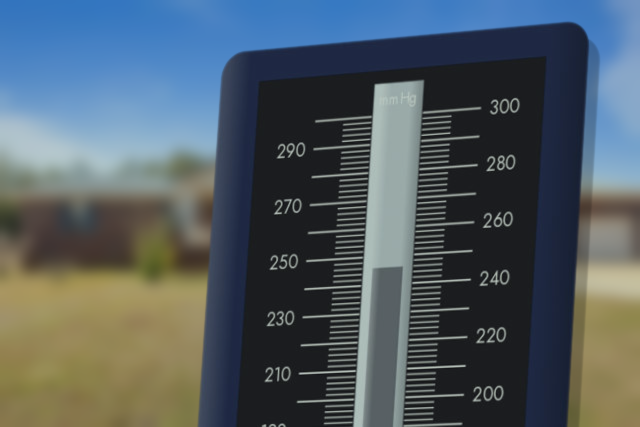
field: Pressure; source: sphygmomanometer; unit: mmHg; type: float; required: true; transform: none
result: 246 mmHg
